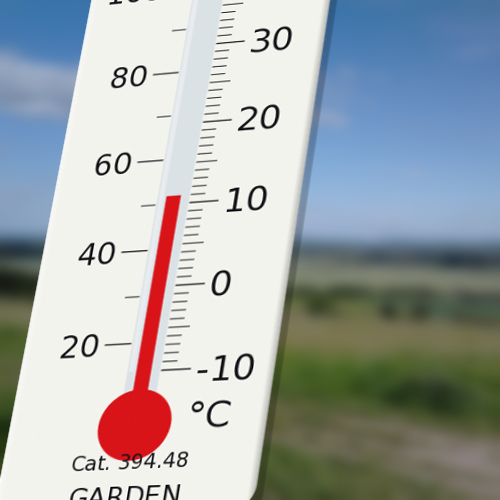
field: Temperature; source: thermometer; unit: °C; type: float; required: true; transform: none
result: 11 °C
